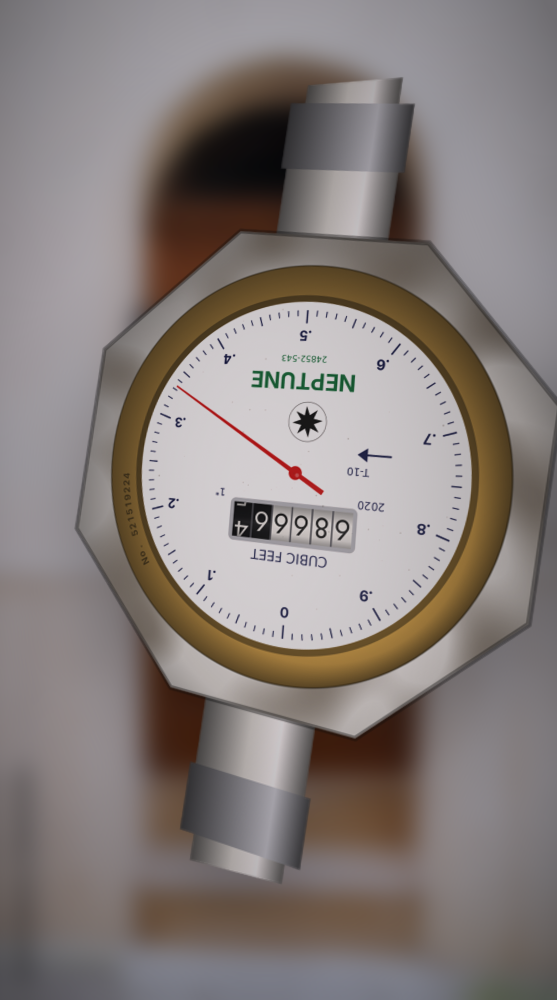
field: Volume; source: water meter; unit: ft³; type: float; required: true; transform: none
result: 686664.33 ft³
